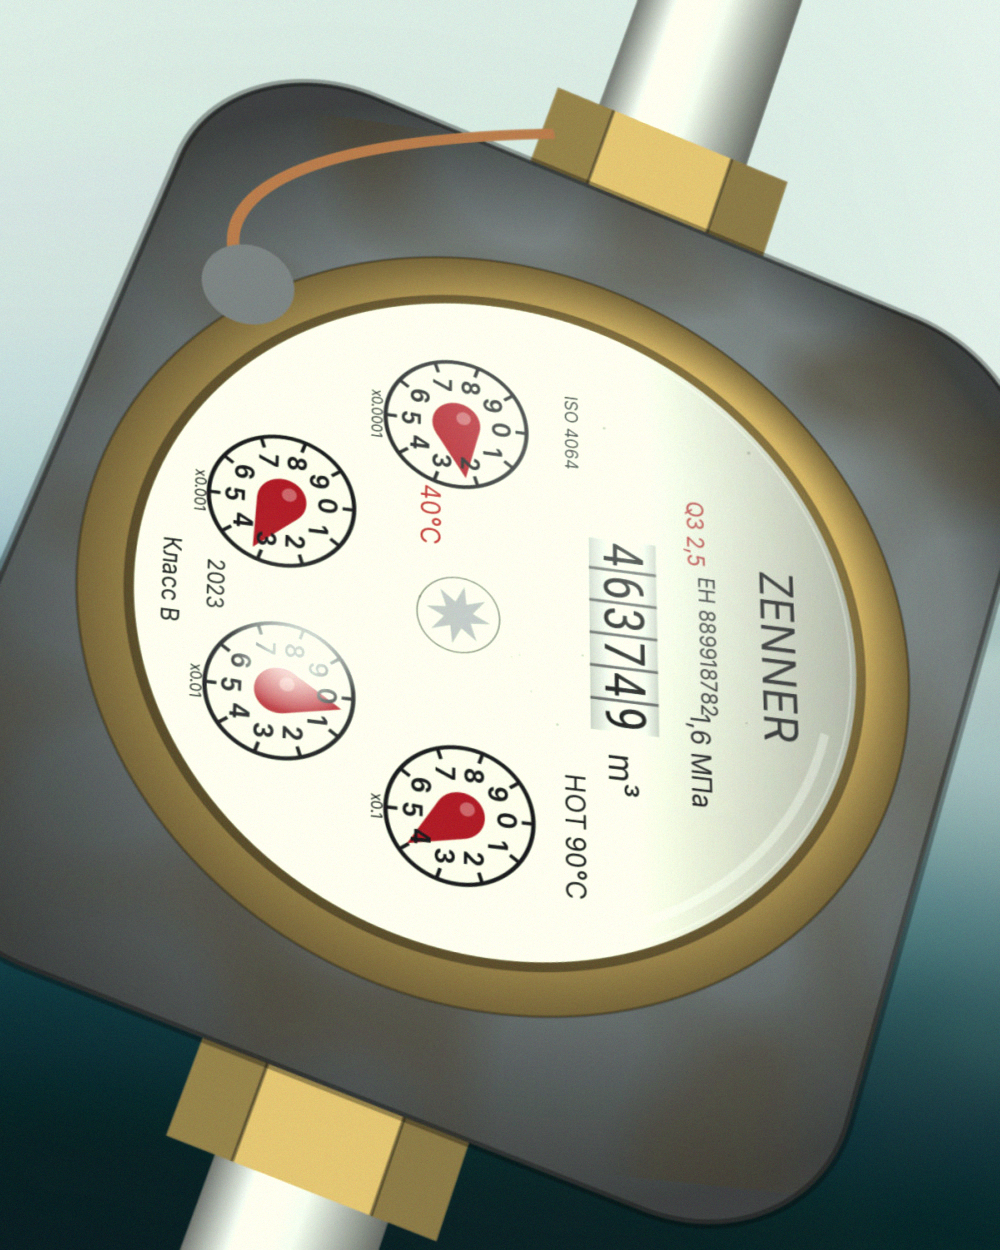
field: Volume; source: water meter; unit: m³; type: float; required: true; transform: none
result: 463749.4032 m³
